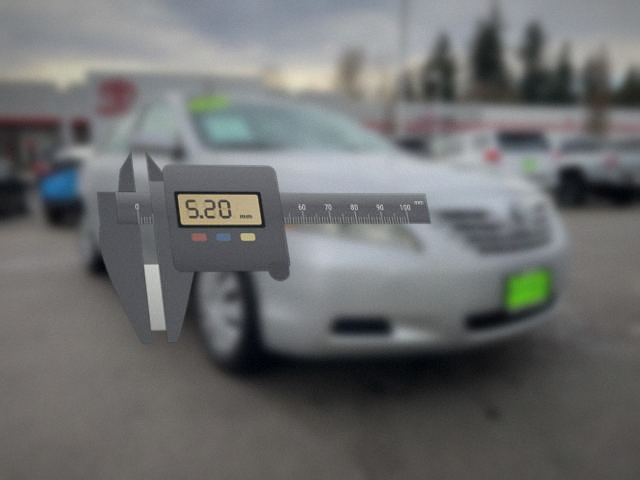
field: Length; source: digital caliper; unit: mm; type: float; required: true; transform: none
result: 5.20 mm
